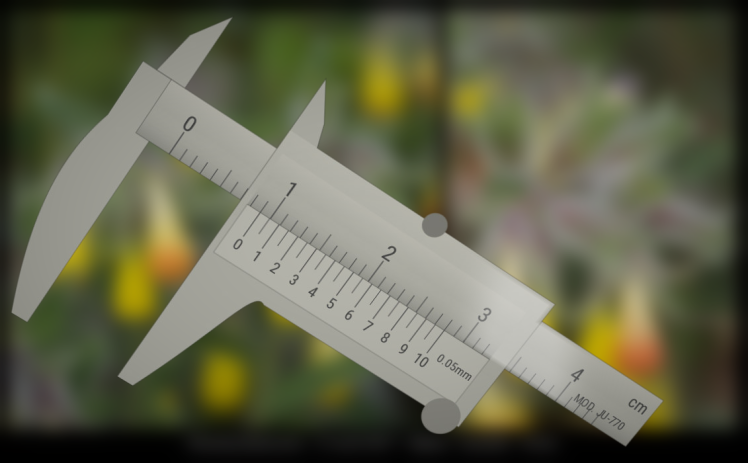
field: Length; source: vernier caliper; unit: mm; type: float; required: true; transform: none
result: 9.0 mm
